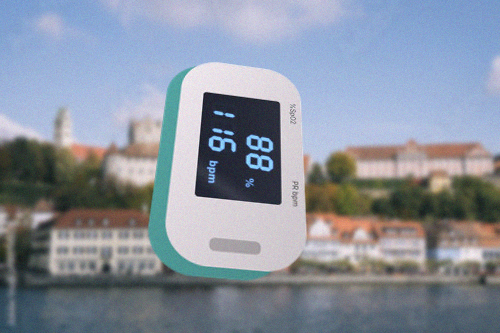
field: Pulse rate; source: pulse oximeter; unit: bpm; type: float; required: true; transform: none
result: 116 bpm
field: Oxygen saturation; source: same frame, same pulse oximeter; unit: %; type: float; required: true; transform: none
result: 88 %
